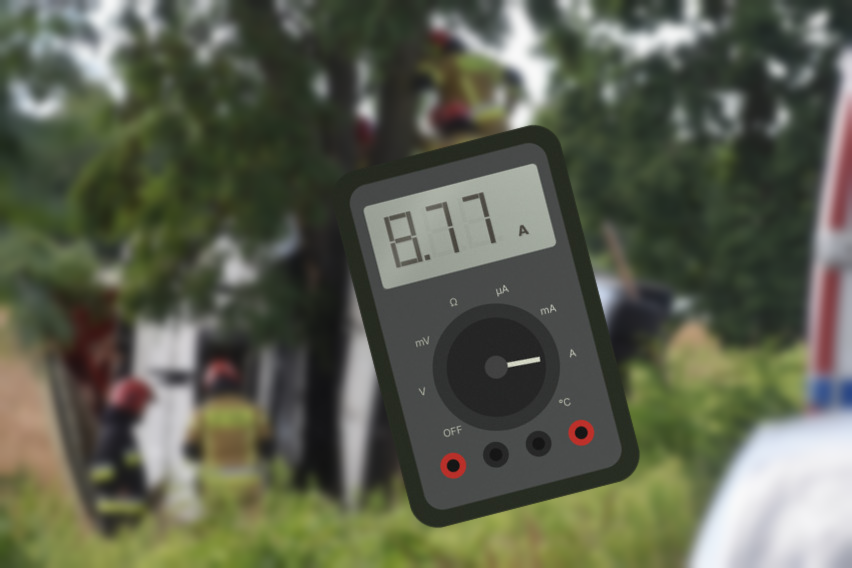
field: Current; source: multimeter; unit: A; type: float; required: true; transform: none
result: 8.77 A
